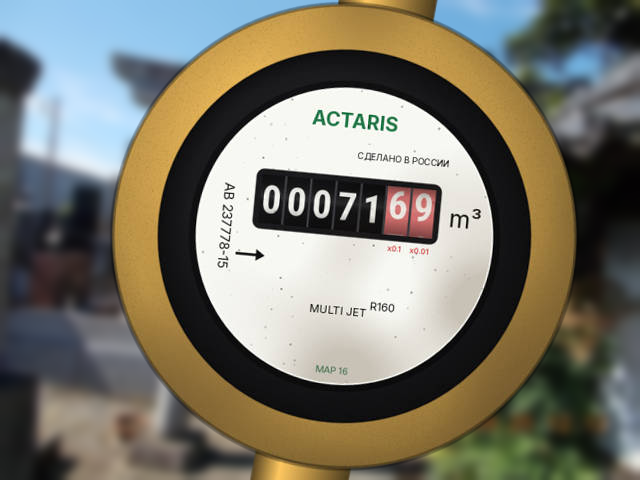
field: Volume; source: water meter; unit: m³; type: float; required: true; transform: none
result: 71.69 m³
